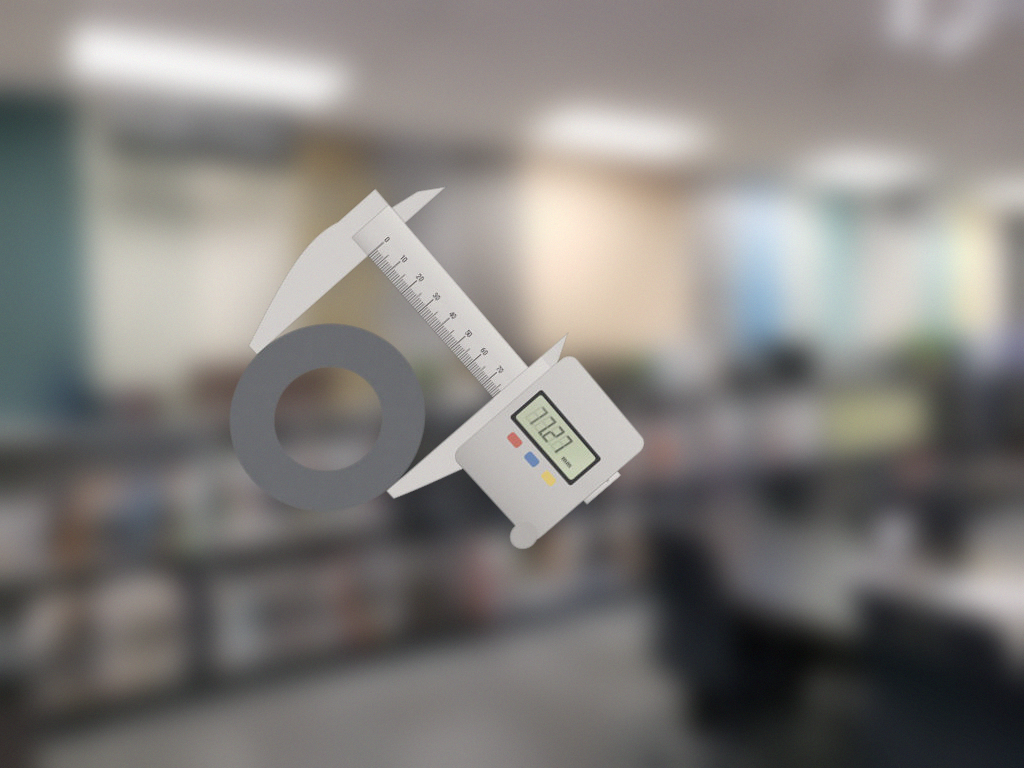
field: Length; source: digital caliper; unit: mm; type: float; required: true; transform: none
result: 77.27 mm
